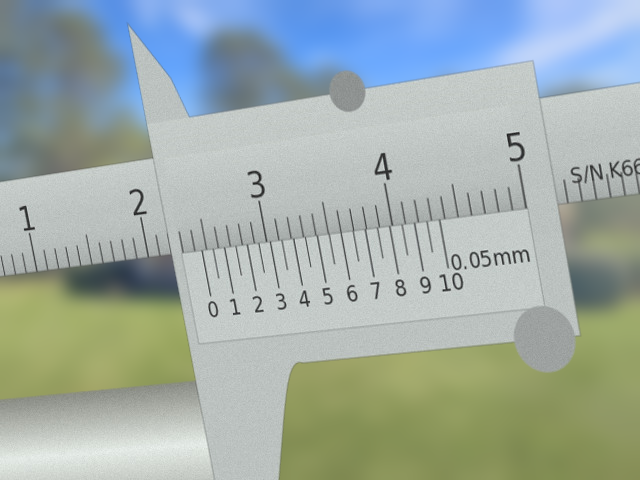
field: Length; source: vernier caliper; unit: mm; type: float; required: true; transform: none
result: 24.6 mm
